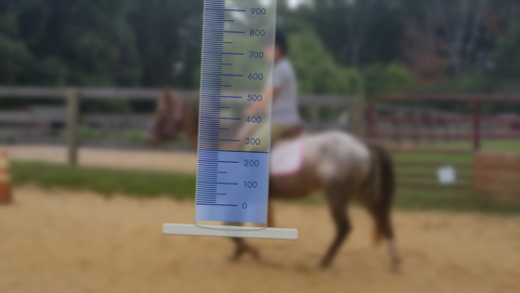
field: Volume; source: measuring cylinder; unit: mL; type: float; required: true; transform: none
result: 250 mL
